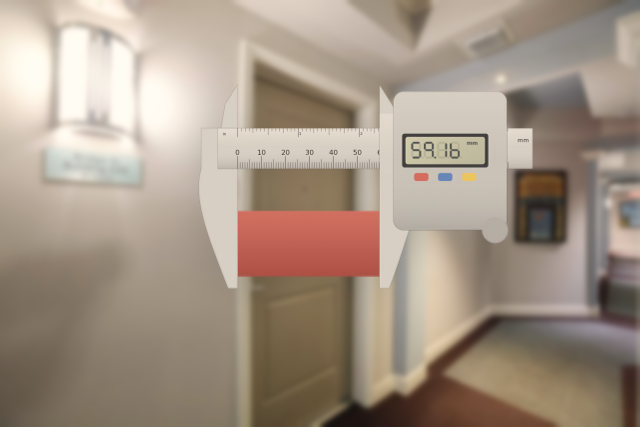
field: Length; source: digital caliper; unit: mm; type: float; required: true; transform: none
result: 59.16 mm
